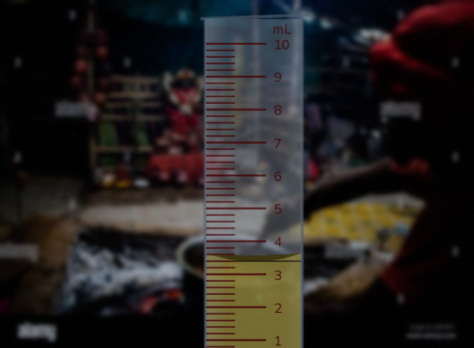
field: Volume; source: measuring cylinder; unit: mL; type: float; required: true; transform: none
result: 3.4 mL
